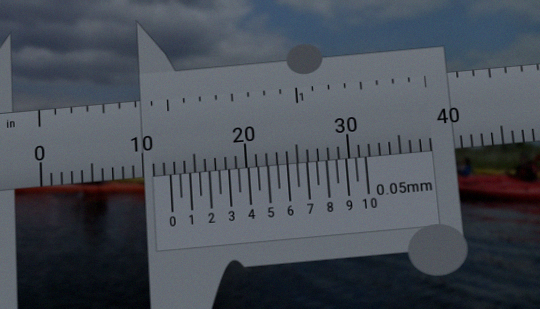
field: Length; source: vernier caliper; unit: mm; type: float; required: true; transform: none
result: 12.6 mm
